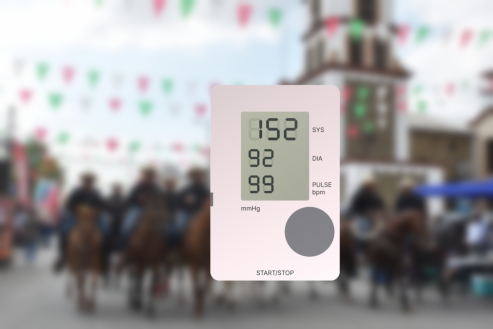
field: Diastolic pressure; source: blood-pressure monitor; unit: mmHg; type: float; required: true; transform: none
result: 92 mmHg
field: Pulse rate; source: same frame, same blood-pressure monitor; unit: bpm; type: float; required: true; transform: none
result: 99 bpm
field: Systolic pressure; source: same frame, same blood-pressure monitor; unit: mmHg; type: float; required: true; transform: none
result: 152 mmHg
